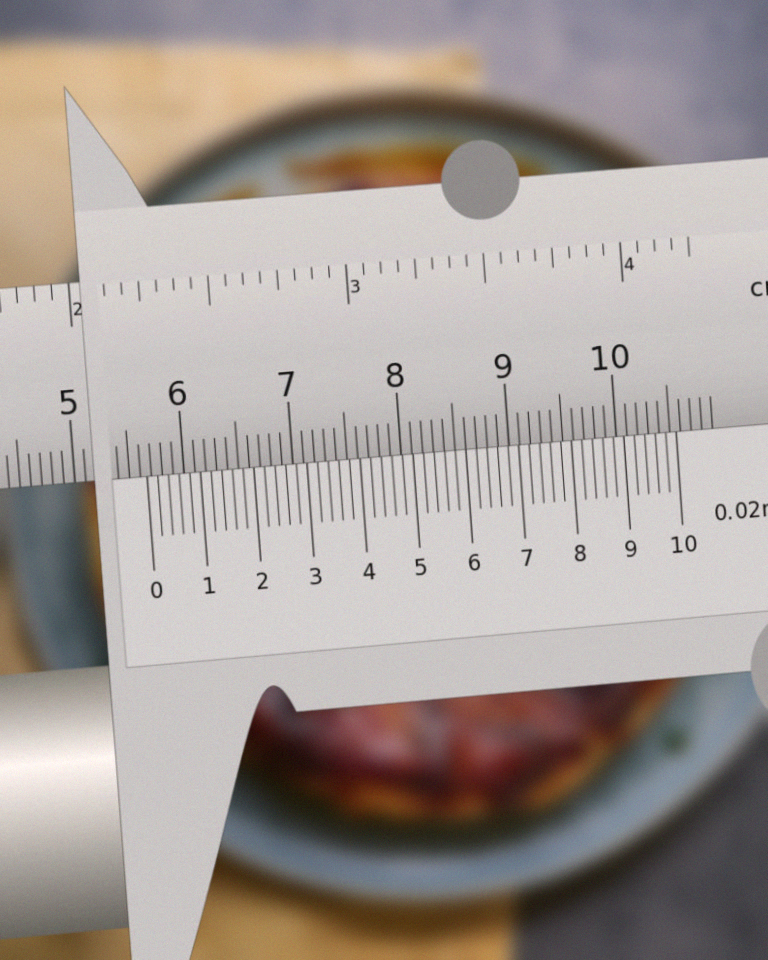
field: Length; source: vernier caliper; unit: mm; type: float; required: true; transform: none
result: 56.6 mm
